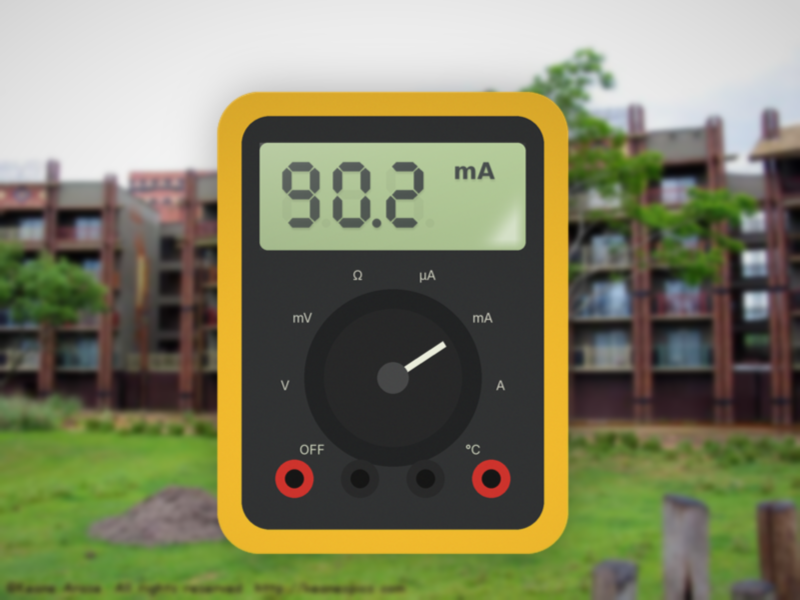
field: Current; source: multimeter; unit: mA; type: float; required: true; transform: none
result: 90.2 mA
